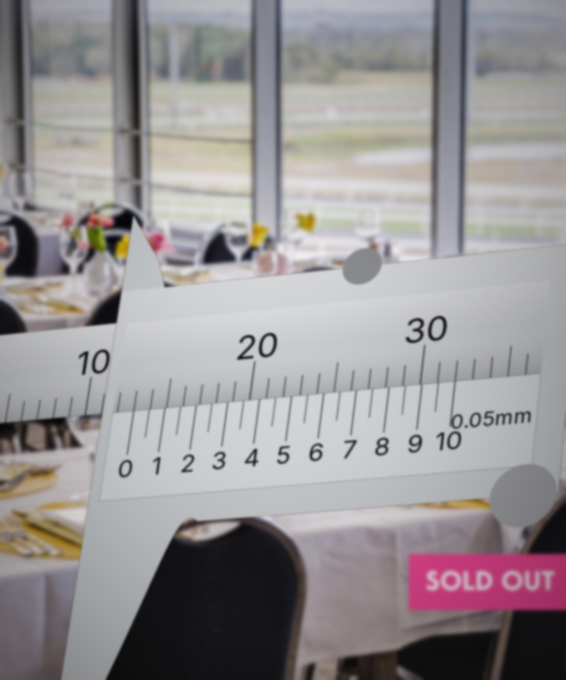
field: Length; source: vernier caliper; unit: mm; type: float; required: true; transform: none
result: 13.0 mm
